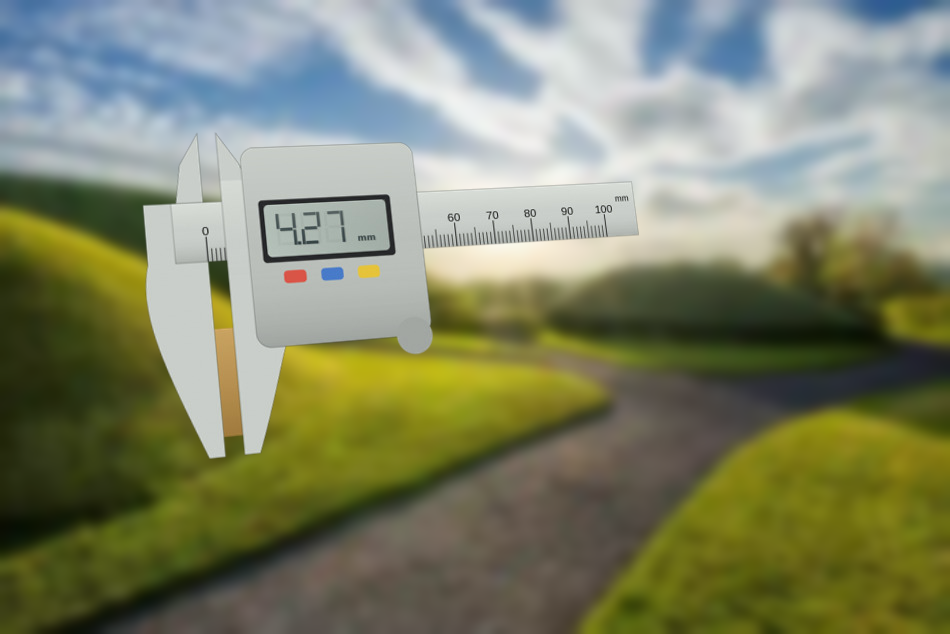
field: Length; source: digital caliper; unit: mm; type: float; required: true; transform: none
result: 4.27 mm
